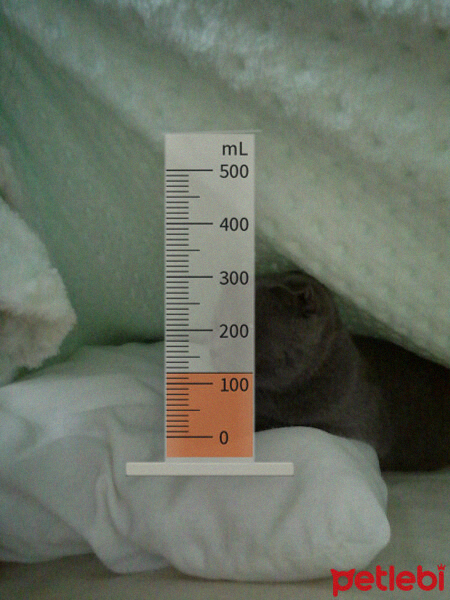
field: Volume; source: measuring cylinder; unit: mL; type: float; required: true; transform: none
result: 120 mL
